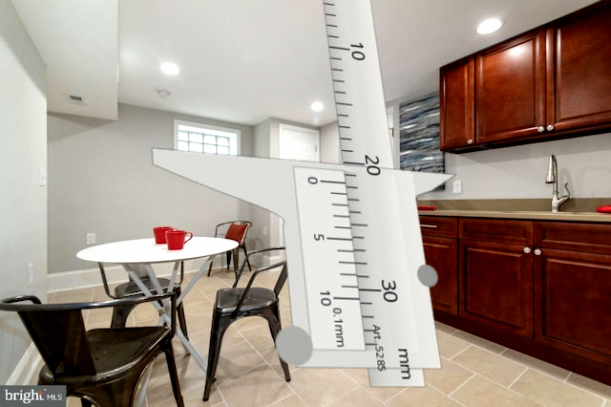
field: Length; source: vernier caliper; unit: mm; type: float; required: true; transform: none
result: 21.7 mm
